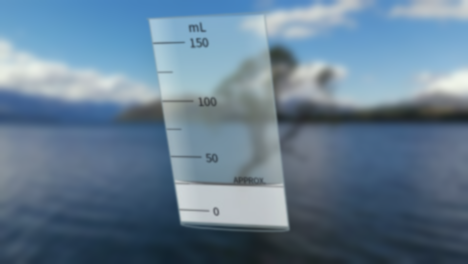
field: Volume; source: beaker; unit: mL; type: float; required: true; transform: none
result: 25 mL
